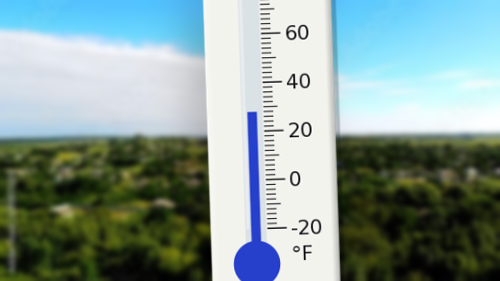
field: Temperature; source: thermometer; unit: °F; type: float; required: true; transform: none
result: 28 °F
